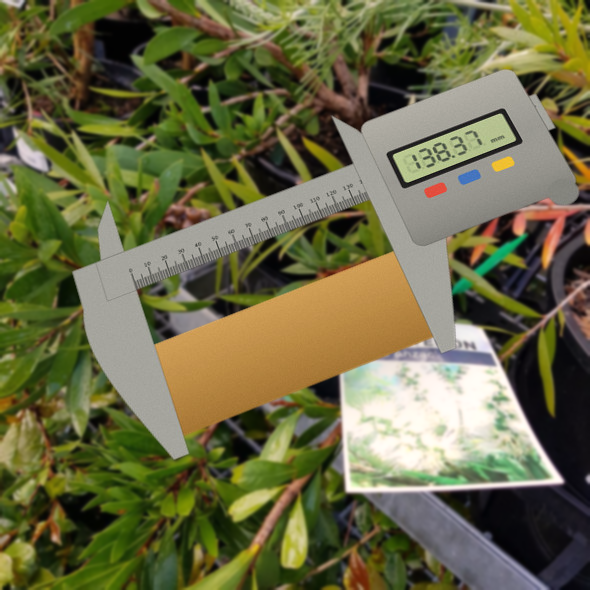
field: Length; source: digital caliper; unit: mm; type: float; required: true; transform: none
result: 138.37 mm
